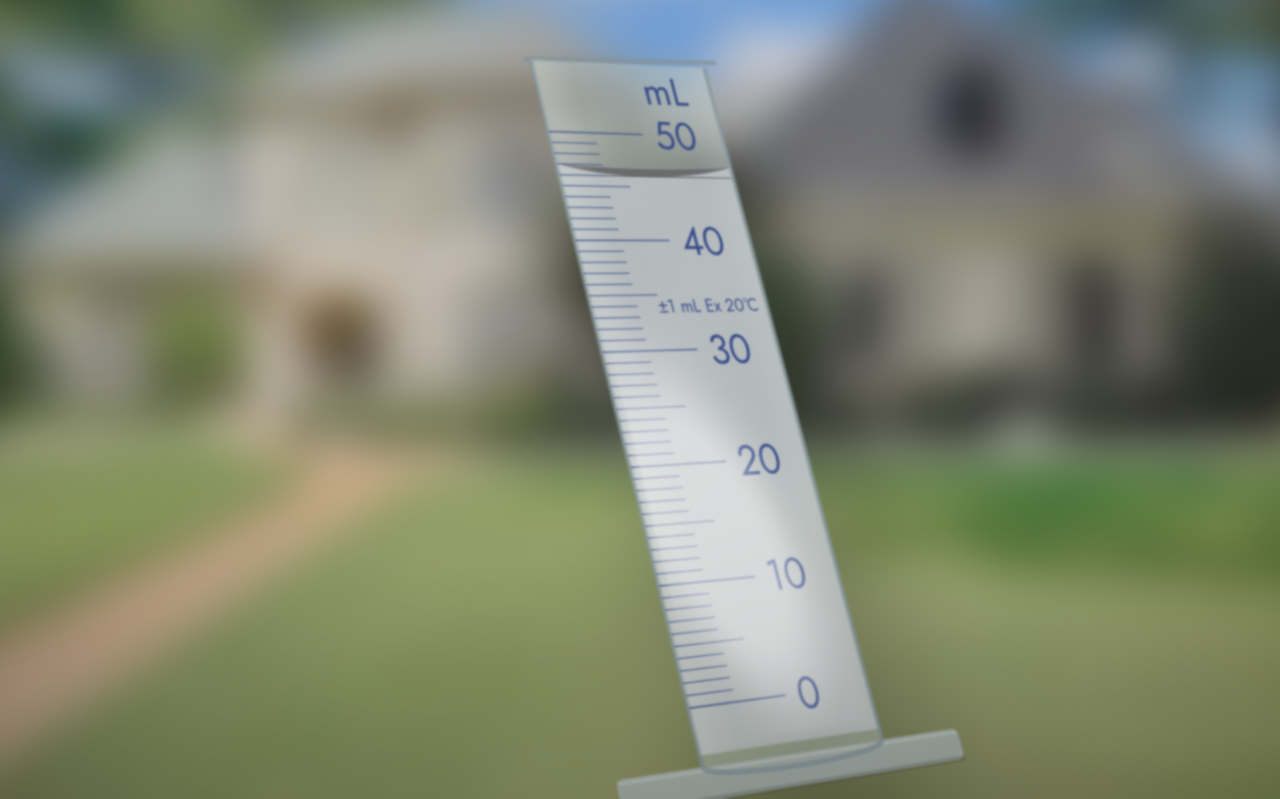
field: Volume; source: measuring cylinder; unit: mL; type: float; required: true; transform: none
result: 46 mL
